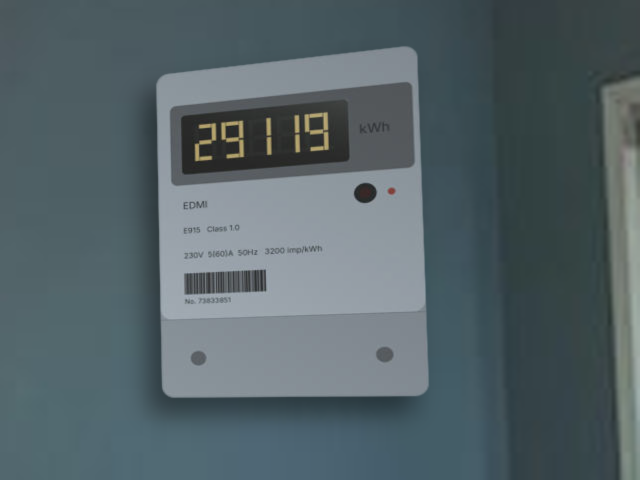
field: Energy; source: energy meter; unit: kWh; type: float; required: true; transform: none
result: 29119 kWh
